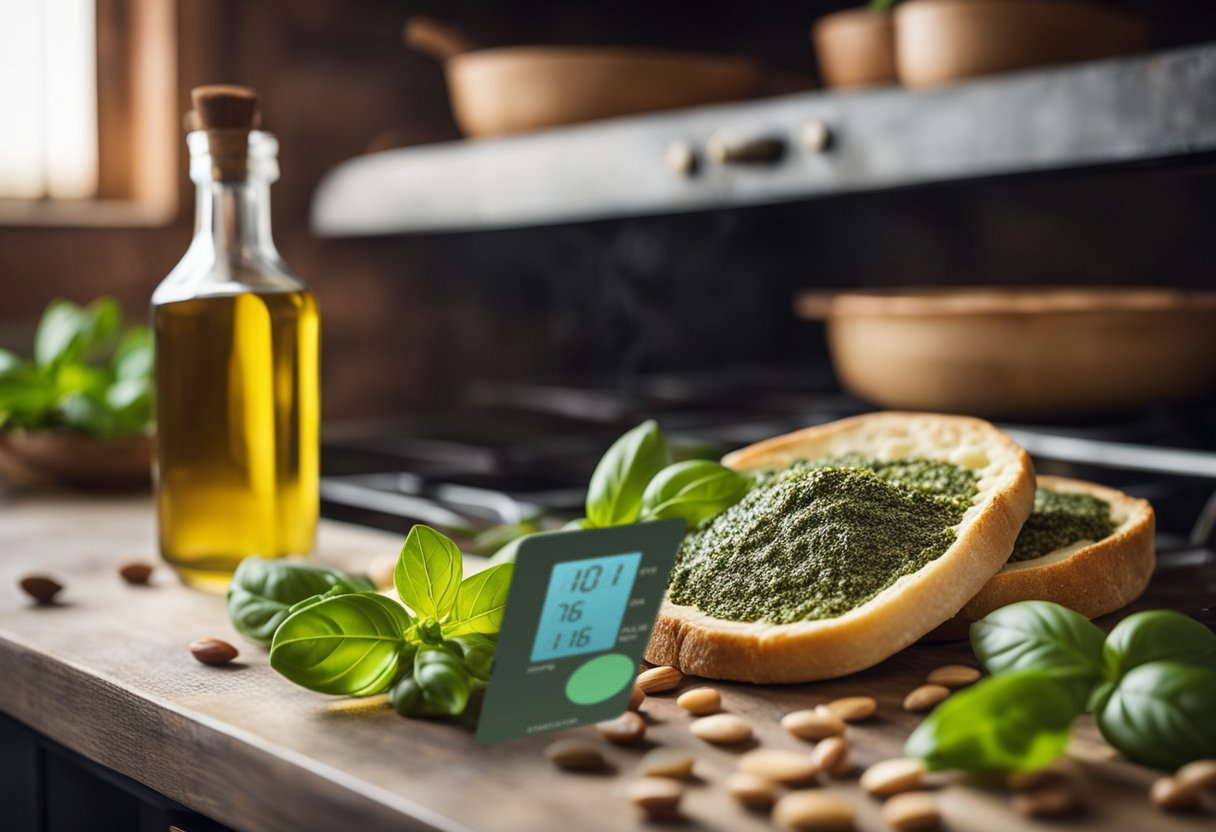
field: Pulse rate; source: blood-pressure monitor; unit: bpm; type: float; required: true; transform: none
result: 116 bpm
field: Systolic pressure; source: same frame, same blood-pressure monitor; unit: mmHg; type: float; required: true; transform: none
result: 101 mmHg
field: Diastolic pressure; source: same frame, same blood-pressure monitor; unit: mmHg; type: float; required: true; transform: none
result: 76 mmHg
